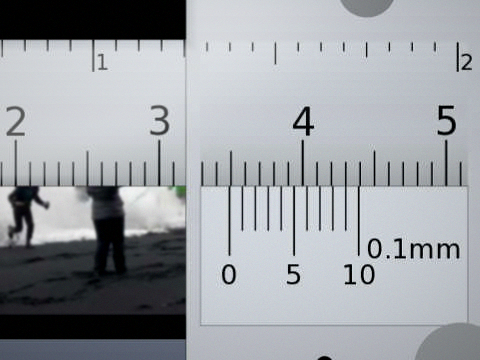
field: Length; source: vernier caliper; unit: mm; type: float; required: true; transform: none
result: 34.9 mm
